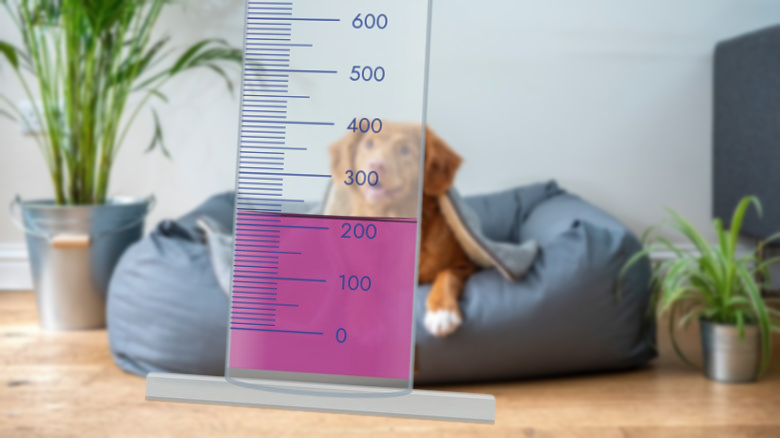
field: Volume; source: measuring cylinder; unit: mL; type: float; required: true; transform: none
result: 220 mL
